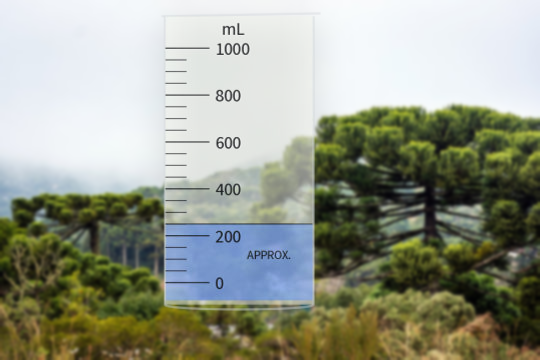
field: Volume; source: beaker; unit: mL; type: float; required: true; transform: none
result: 250 mL
